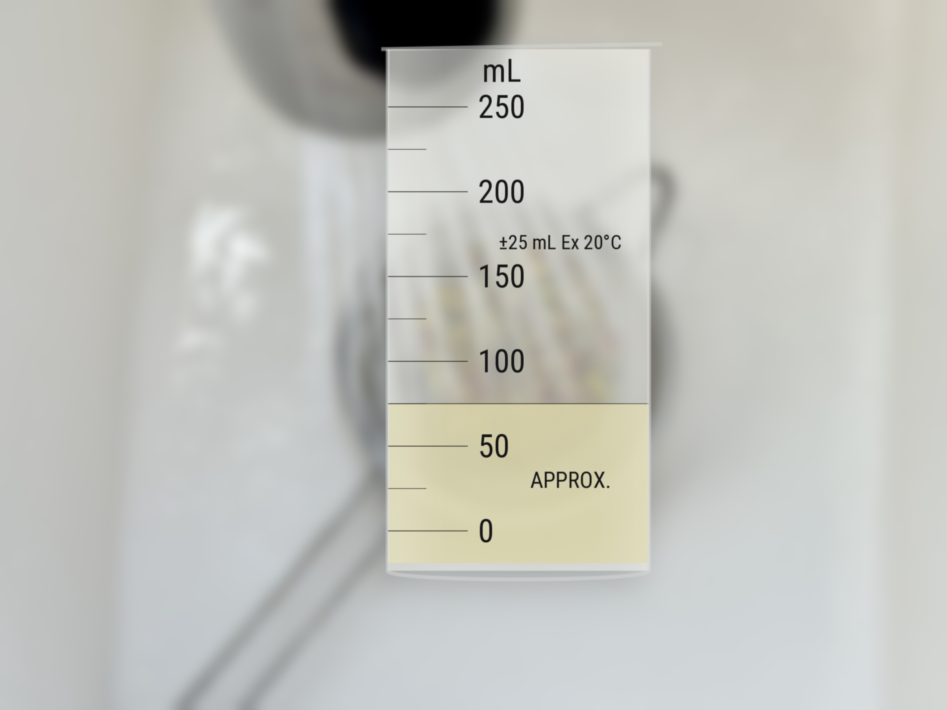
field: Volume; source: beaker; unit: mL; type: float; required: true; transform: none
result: 75 mL
